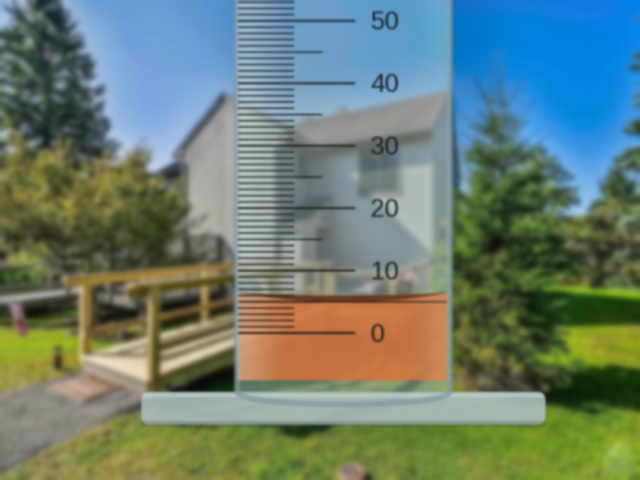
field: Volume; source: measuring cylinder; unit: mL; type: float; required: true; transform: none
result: 5 mL
